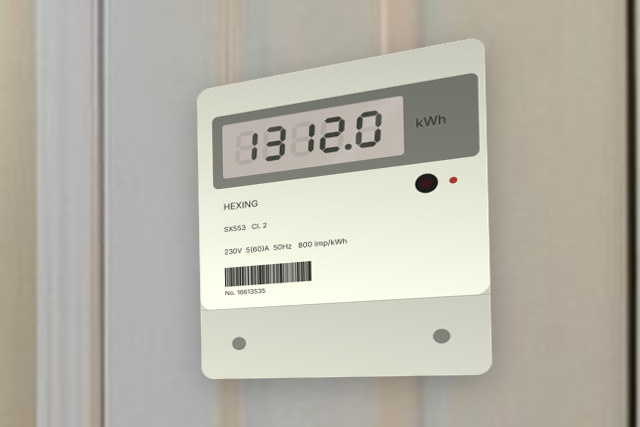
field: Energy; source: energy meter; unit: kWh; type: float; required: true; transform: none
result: 1312.0 kWh
